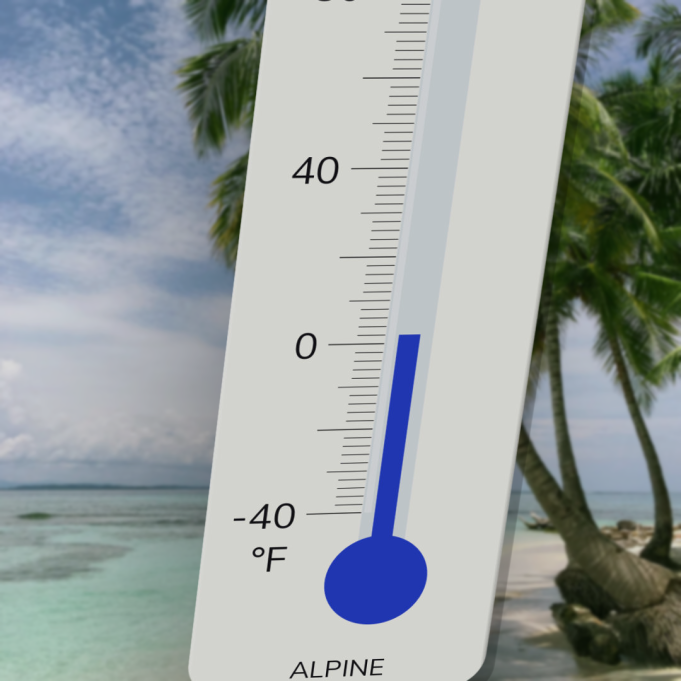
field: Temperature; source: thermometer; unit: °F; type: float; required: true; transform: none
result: 2 °F
